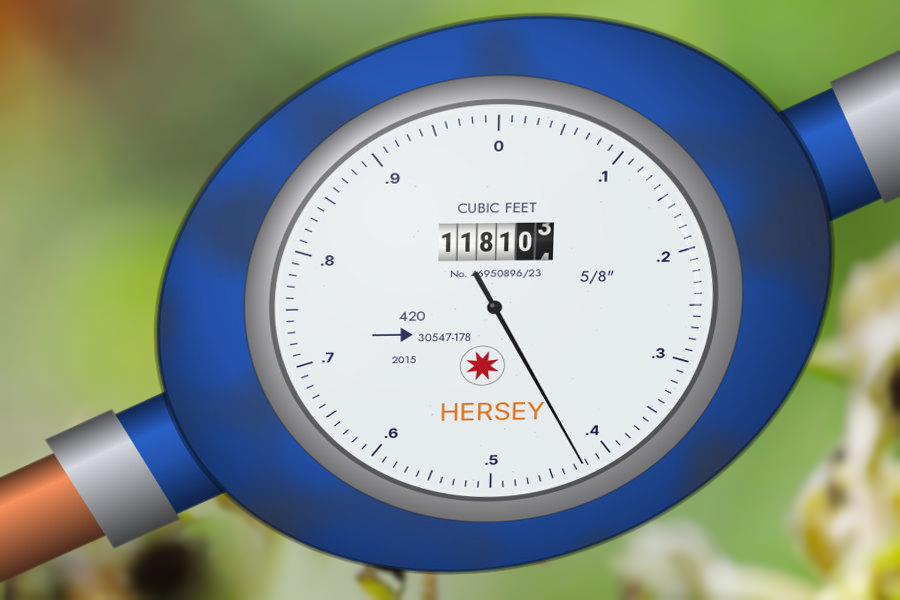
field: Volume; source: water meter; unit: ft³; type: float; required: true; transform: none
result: 118103.42 ft³
